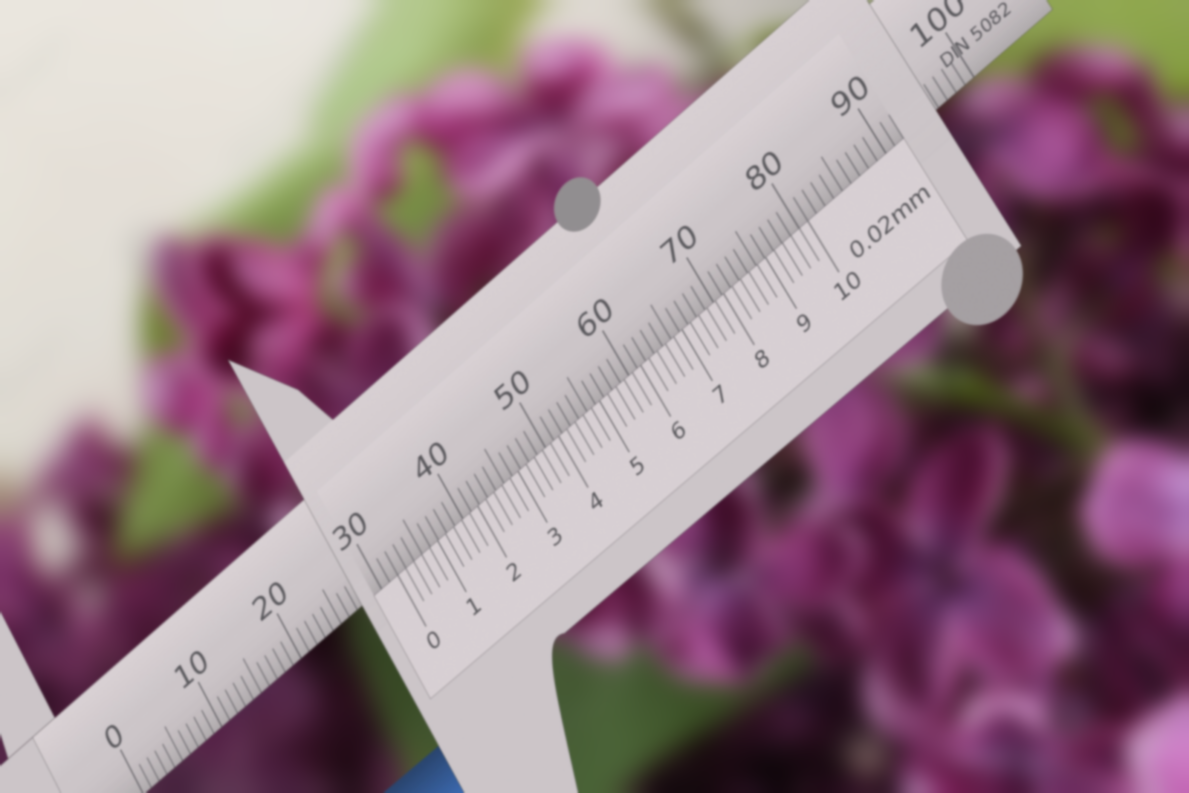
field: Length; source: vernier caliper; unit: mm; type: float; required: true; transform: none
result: 32.0 mm
